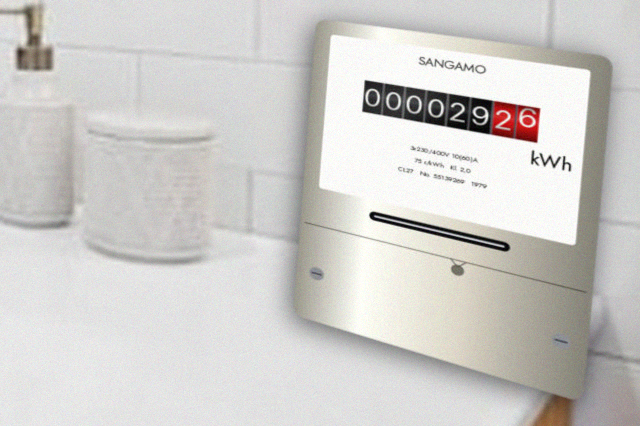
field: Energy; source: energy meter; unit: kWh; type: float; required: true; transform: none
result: 29.26 kWh
